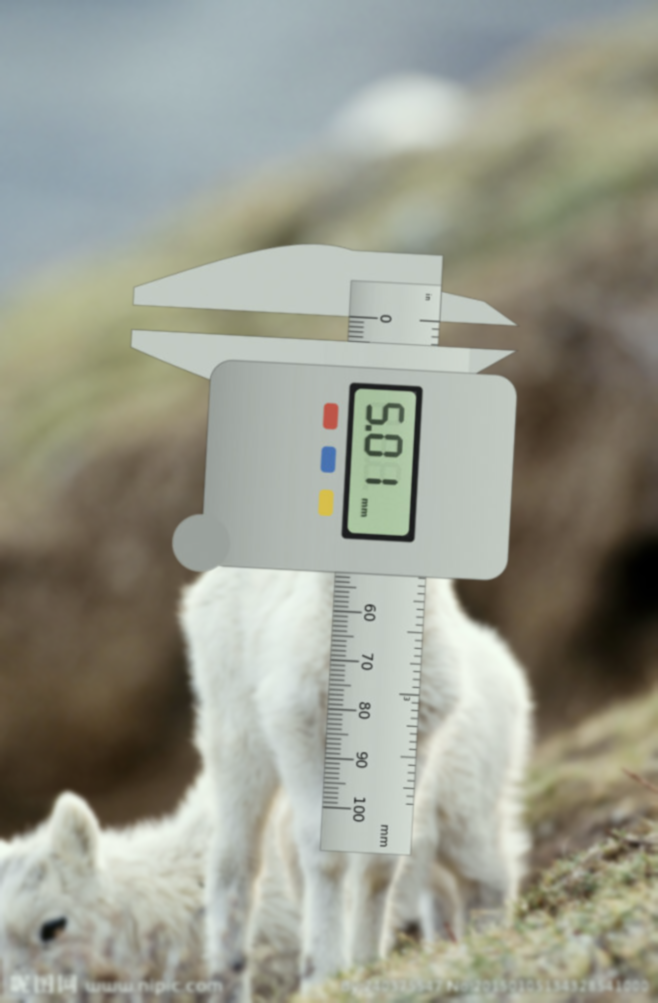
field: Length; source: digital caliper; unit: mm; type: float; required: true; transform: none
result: 5.01 mm
